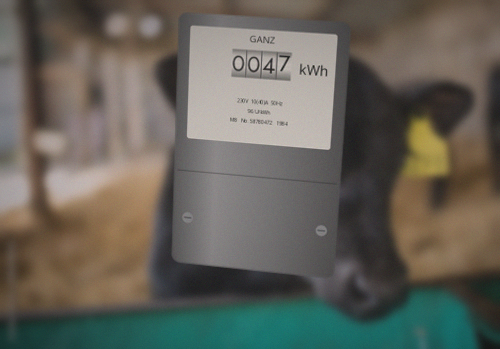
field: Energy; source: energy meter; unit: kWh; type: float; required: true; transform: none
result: 47 kWh
